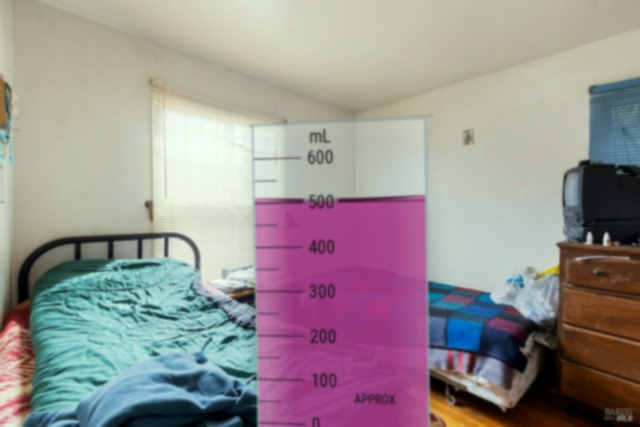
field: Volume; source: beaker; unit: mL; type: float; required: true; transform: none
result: 500 mL
